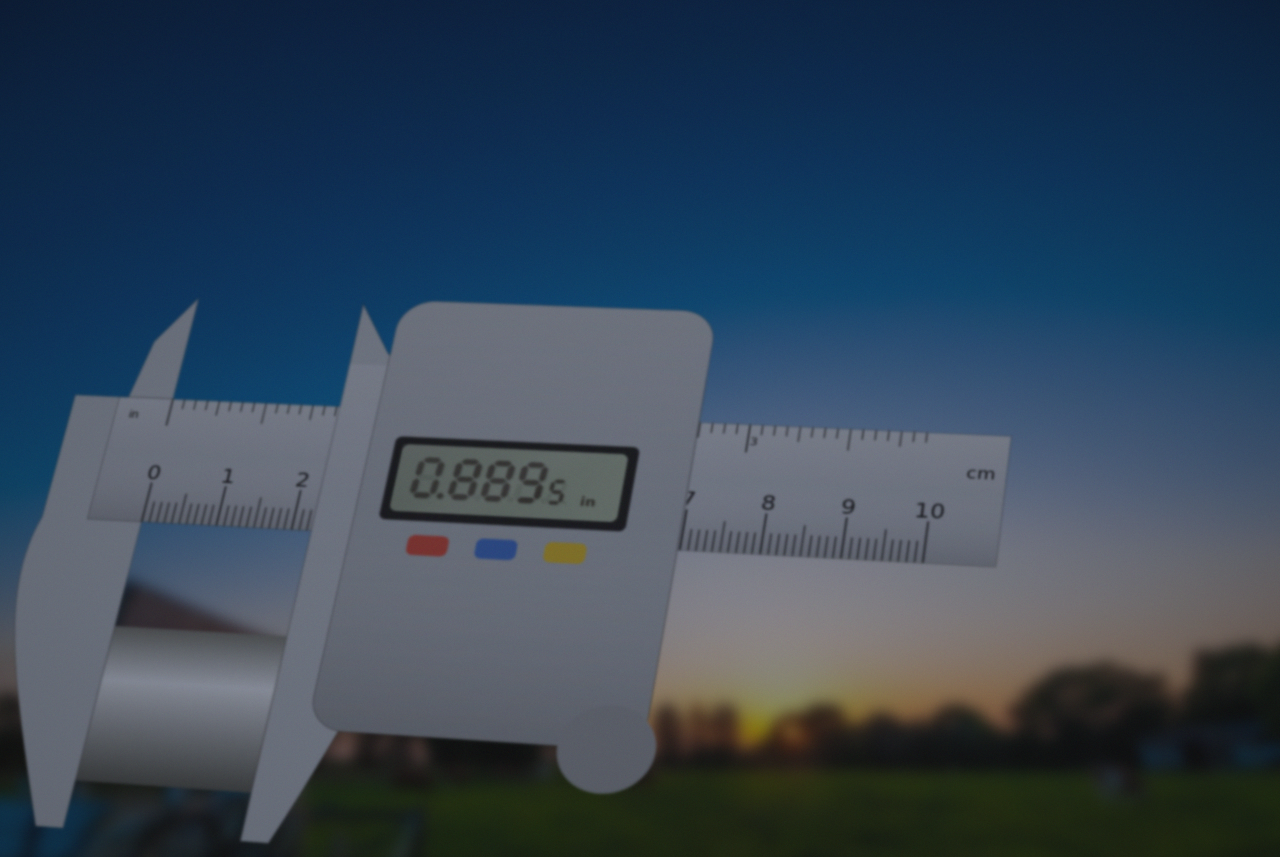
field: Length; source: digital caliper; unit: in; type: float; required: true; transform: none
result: 0.8895 in
